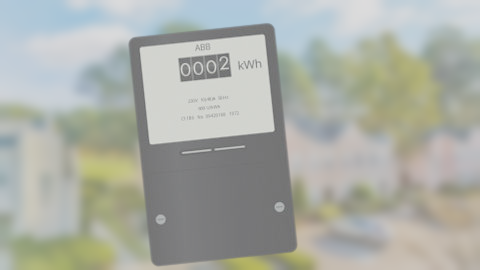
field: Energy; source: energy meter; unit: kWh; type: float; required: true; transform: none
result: 2 kWh
